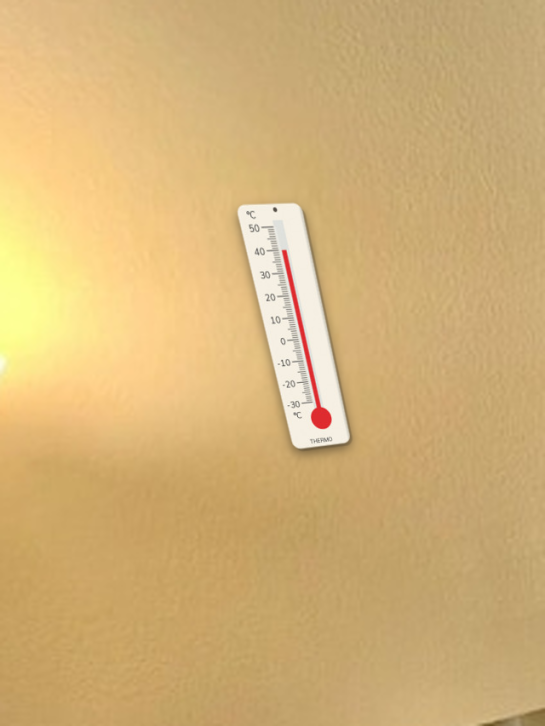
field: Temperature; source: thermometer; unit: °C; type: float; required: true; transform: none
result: 40 °C
